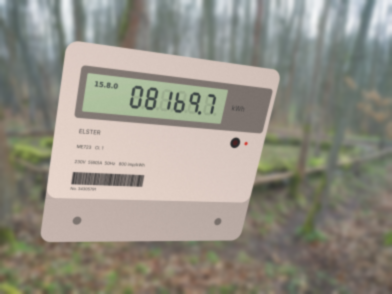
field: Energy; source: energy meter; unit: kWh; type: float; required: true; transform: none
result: 8169.7 kWh
